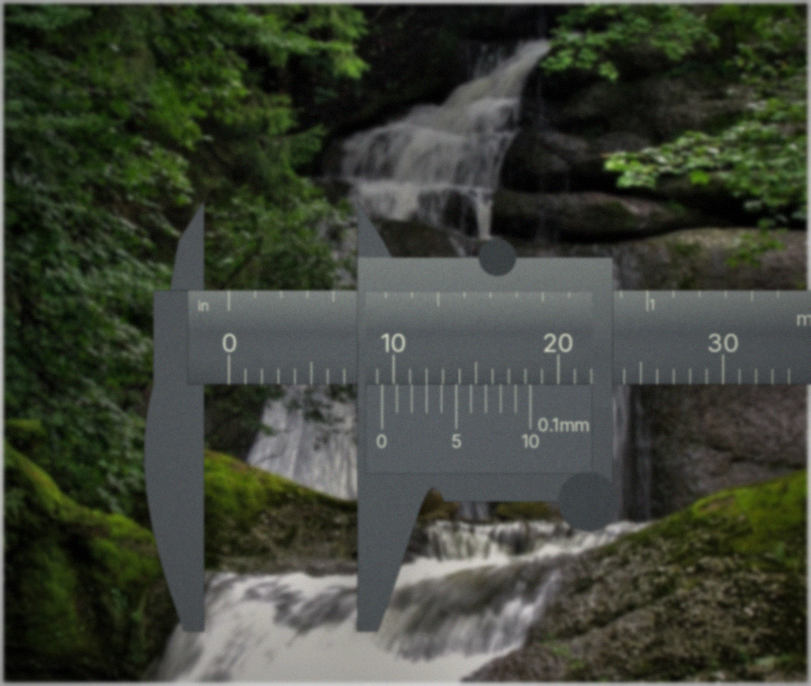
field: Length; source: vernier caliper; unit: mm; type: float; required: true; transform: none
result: 9.3 mm
